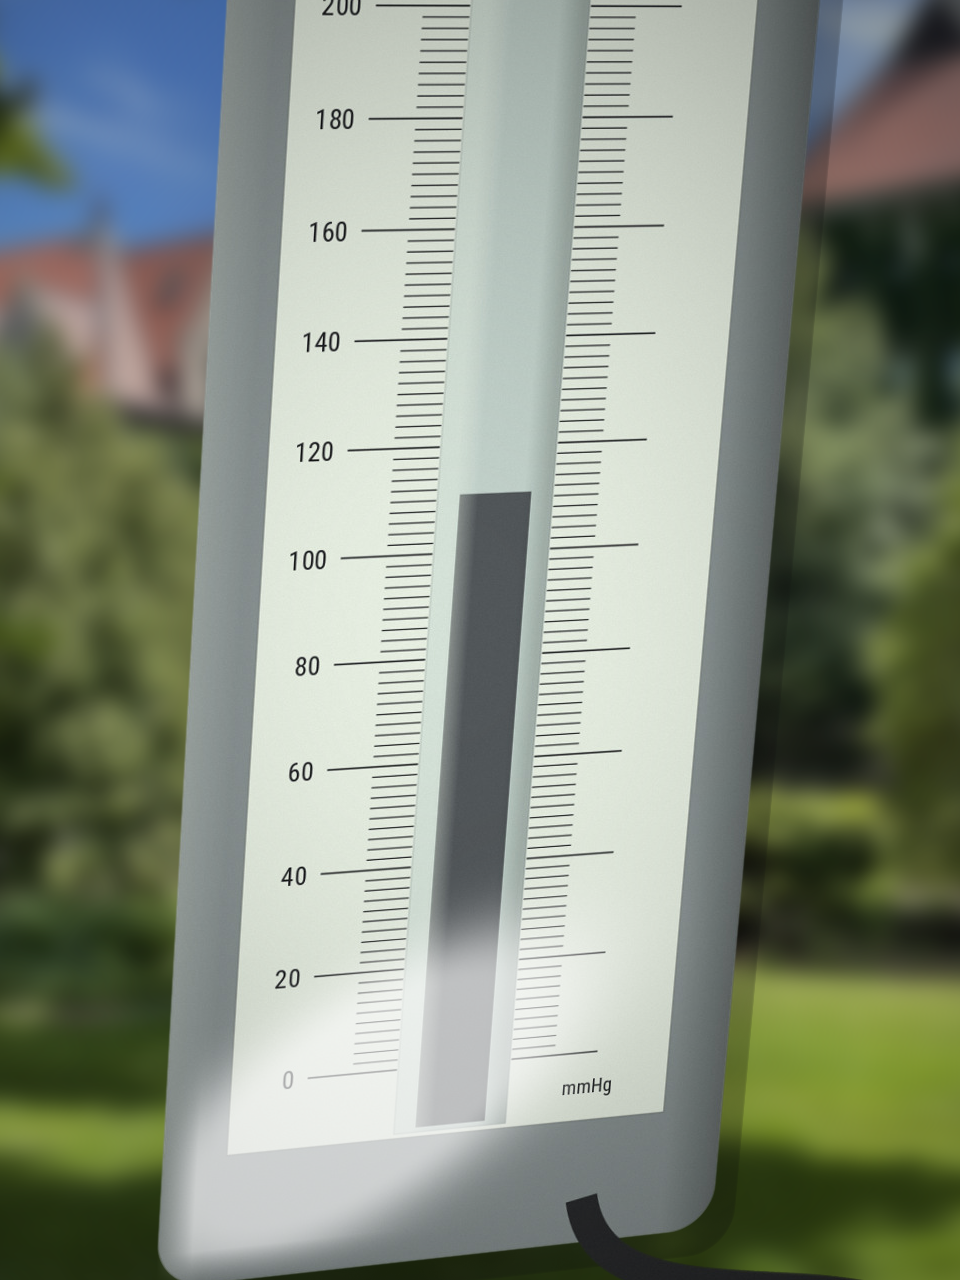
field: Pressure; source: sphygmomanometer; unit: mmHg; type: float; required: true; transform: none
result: 111 mmHg
